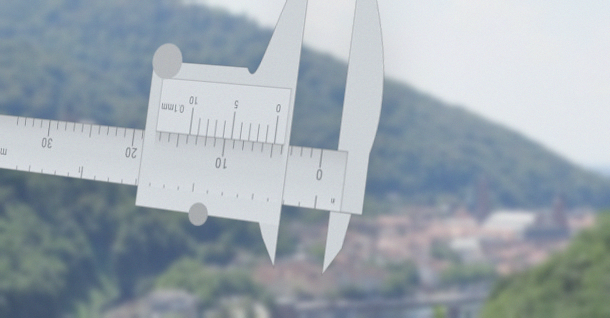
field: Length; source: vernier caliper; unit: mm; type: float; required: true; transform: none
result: 4.8 mm
